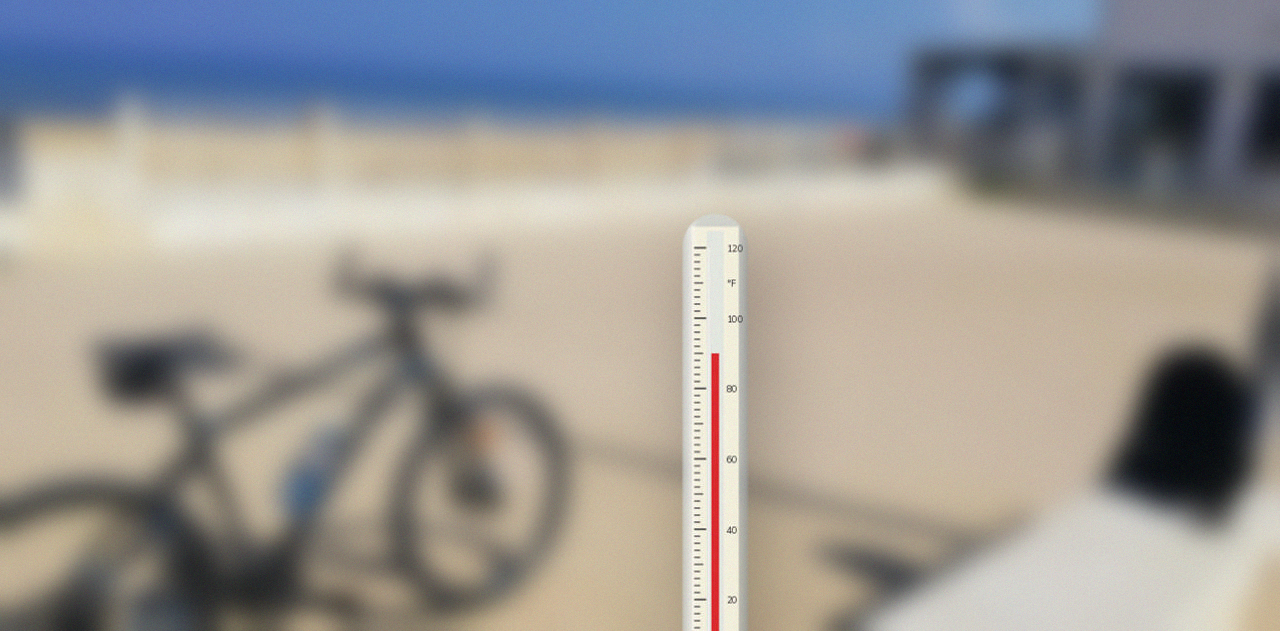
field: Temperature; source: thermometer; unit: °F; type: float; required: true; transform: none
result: 90 °F
